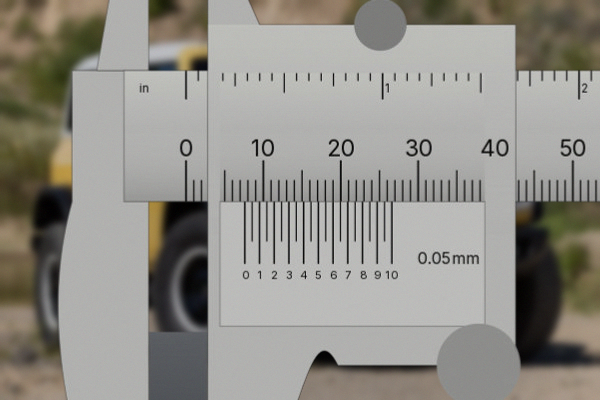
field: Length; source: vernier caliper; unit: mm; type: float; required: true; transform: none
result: 7.6 mm
